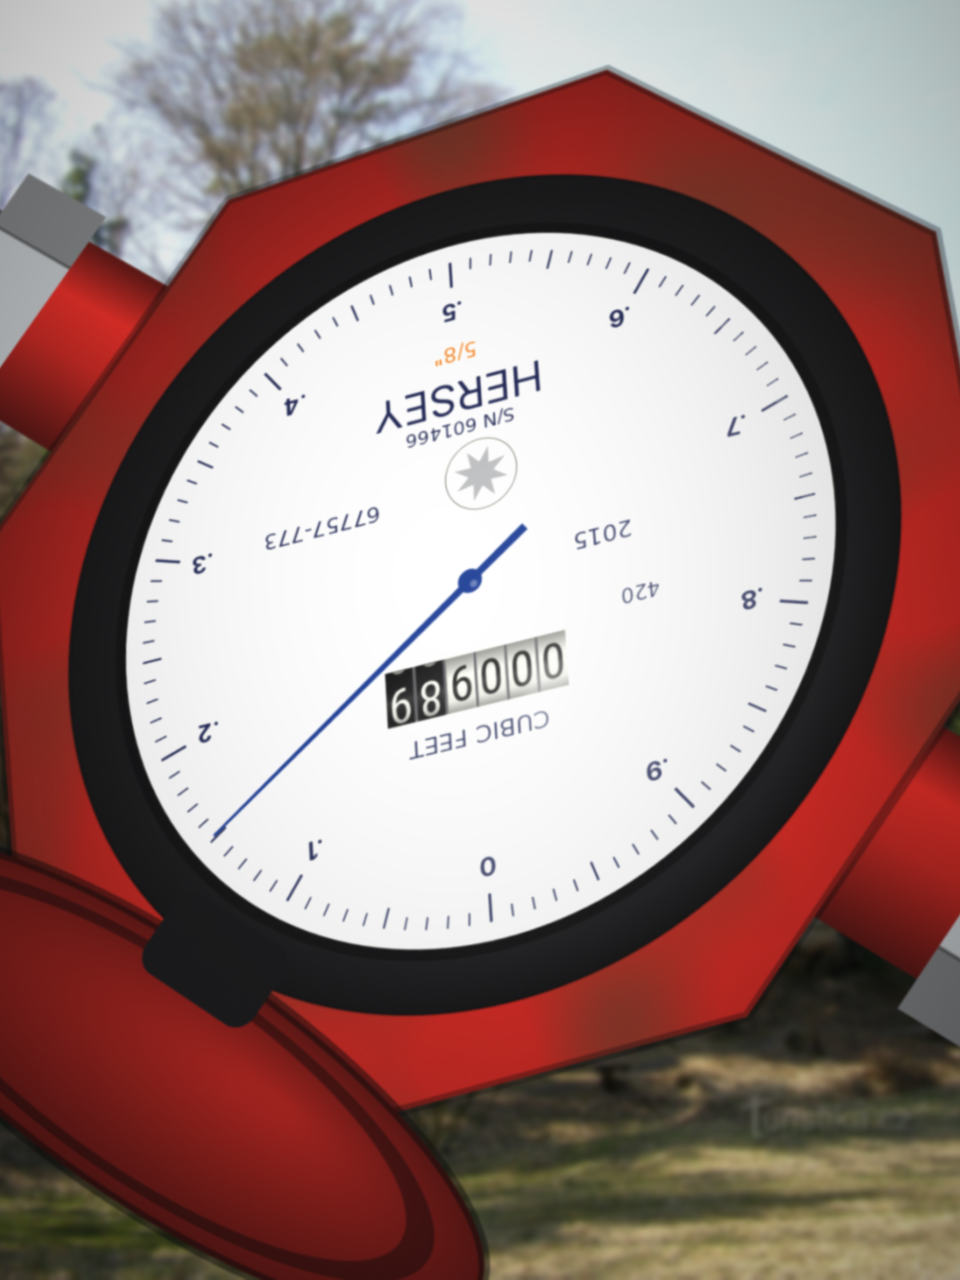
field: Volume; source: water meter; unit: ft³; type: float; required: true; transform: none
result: 989.15 ft³
